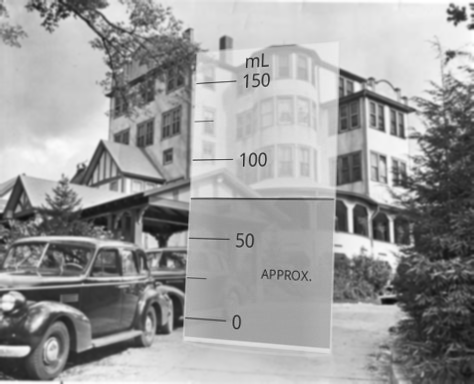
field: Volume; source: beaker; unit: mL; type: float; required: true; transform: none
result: 75 mL
